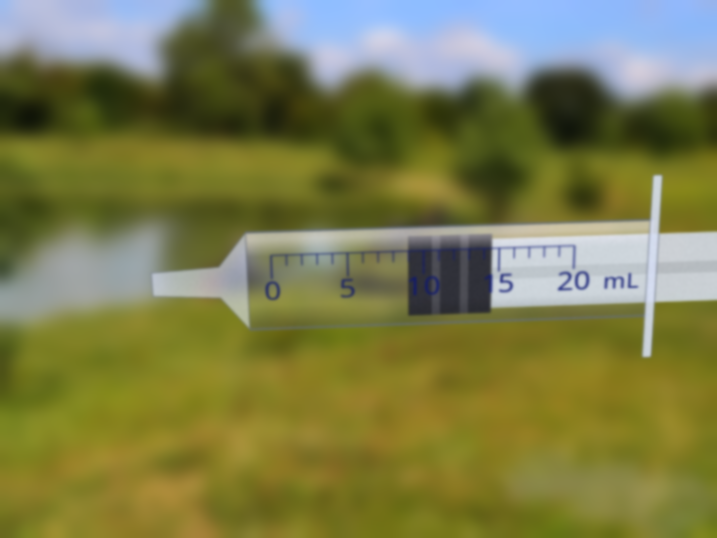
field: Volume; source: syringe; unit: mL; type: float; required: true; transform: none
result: 9 mL
